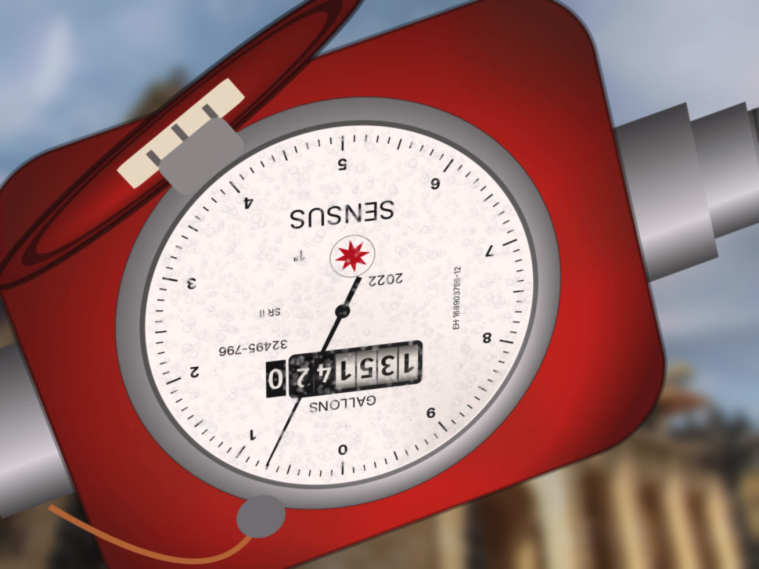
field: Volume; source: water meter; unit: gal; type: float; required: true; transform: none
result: 1351420.7 gal
